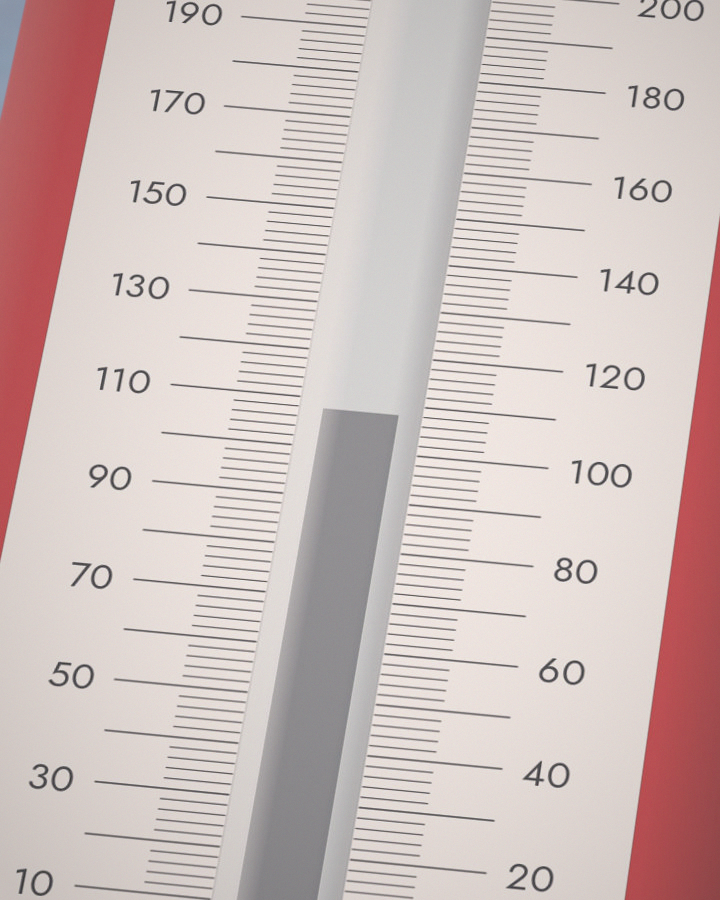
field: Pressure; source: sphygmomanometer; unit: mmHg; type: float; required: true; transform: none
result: 108 mmHg
